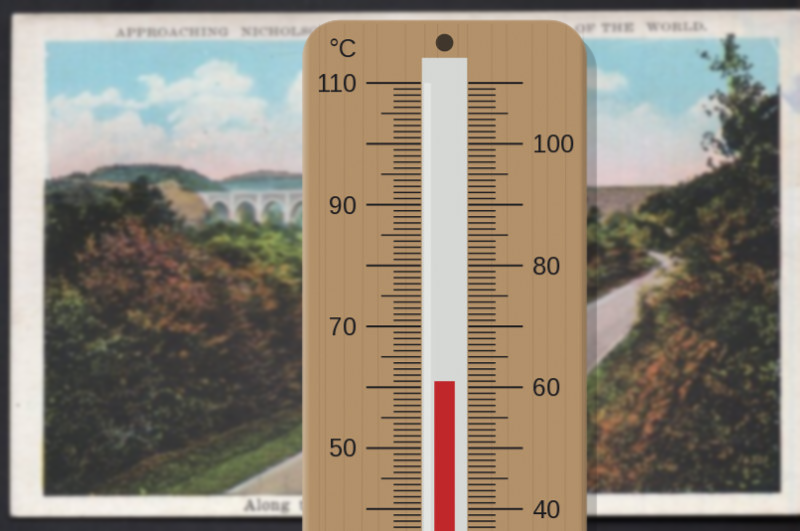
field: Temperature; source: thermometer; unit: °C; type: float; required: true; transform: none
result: 61 °C
